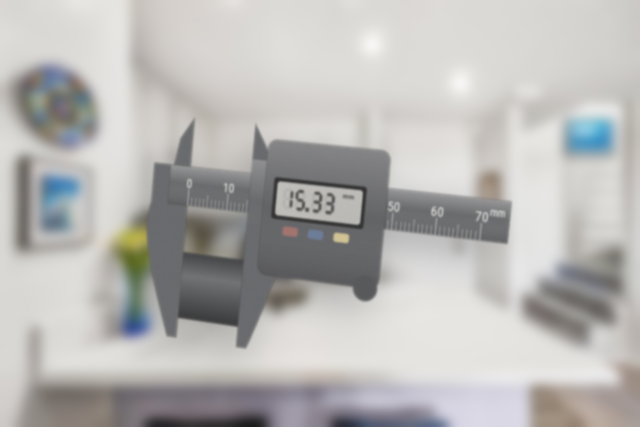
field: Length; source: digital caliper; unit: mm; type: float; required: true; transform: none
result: 15.33 mm
